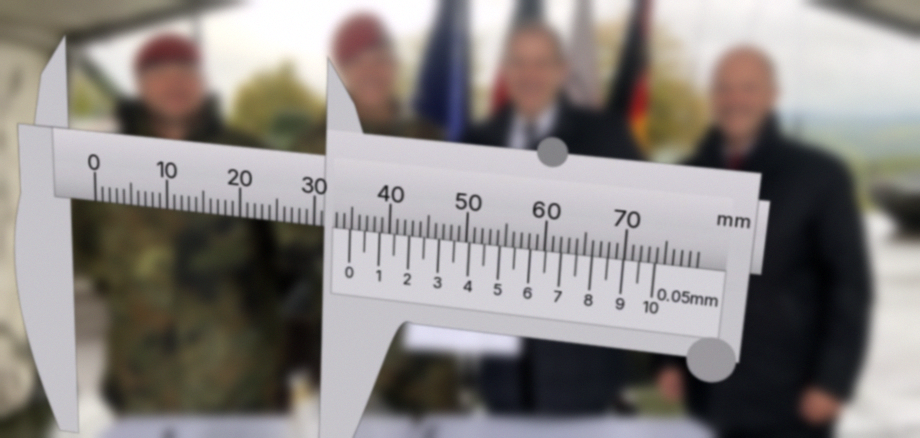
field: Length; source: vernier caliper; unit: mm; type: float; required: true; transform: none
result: 34.8 mm
